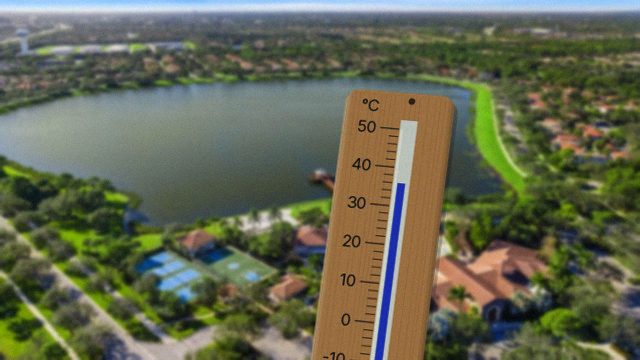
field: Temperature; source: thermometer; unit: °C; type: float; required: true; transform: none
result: 36 °C
